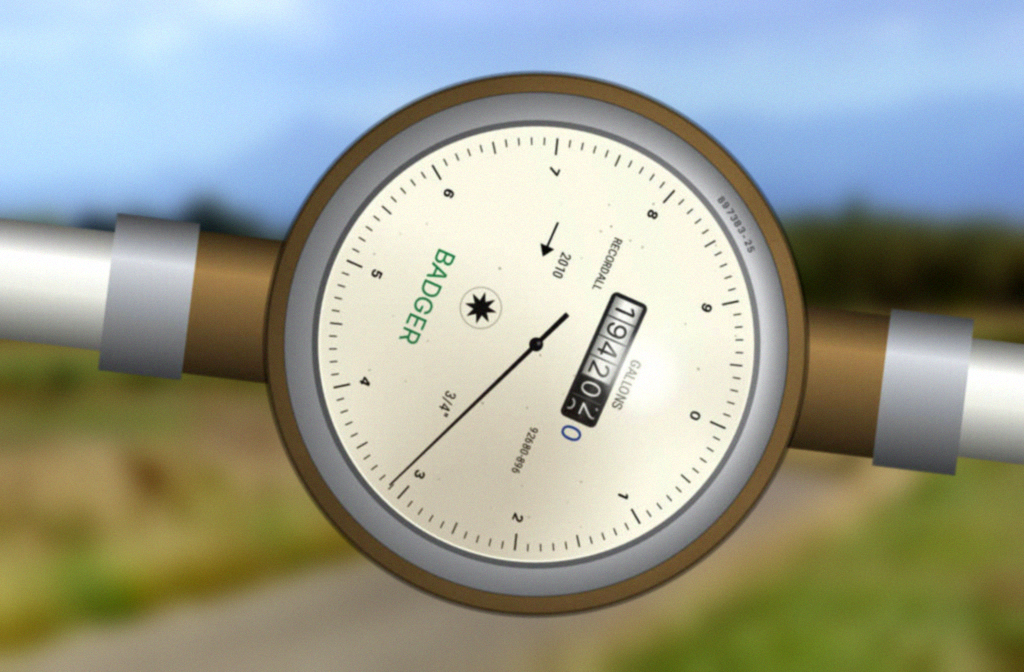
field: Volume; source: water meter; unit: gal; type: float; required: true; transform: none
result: 1942023.1 gal
